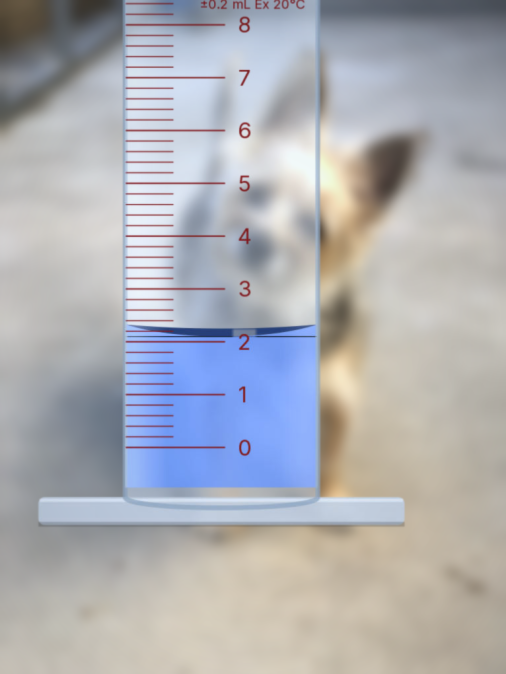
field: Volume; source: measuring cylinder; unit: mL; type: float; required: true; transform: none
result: 2.1 mL
